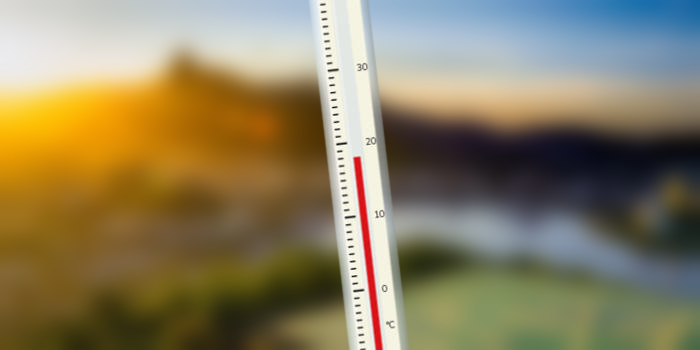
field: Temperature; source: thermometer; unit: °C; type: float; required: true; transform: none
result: 18 °C
